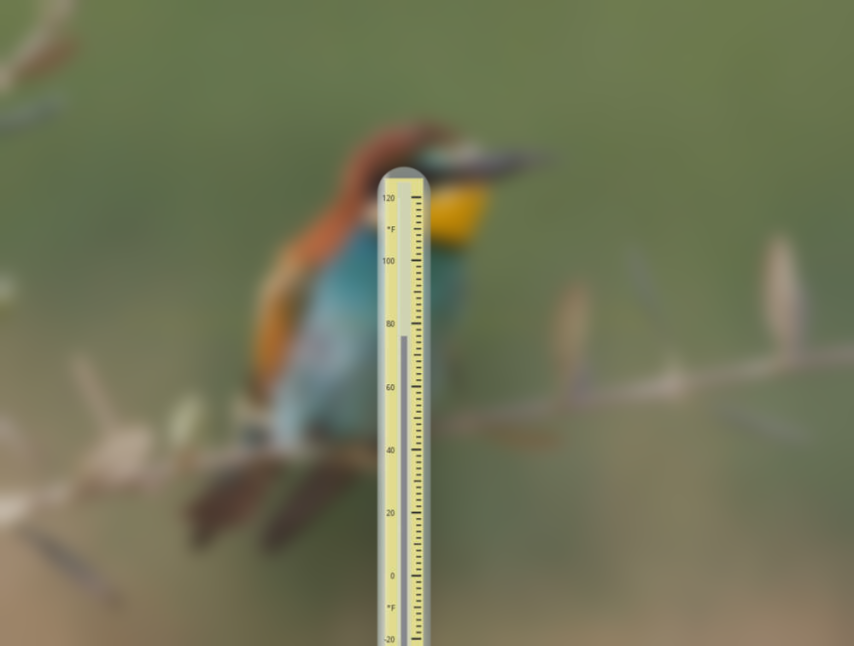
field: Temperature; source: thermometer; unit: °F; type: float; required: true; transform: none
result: 76 °F
